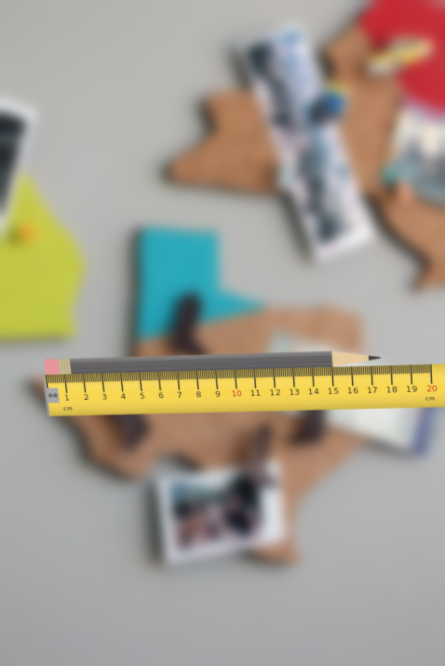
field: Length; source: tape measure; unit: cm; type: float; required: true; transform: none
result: 17.5 cm
